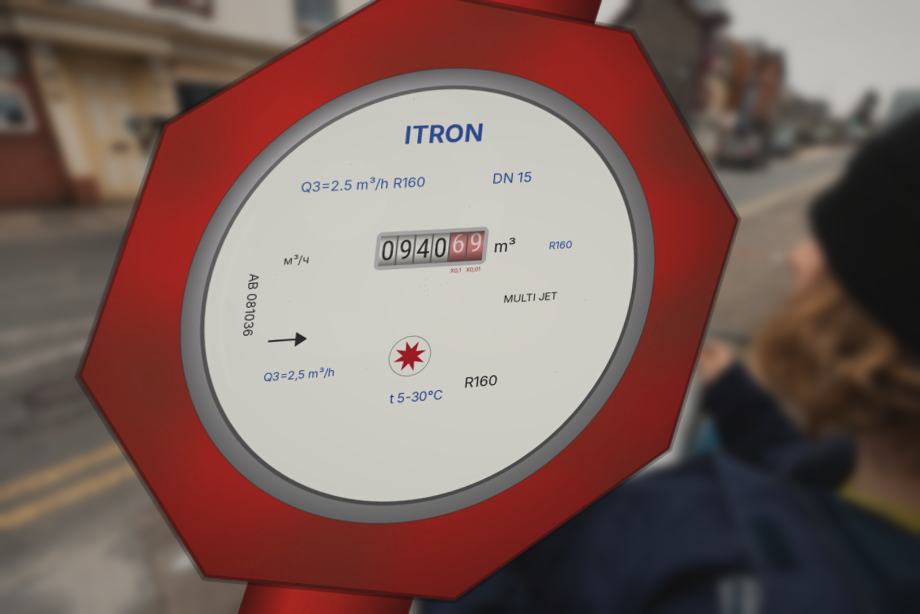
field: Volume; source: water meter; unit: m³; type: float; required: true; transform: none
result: 940.69 m³
